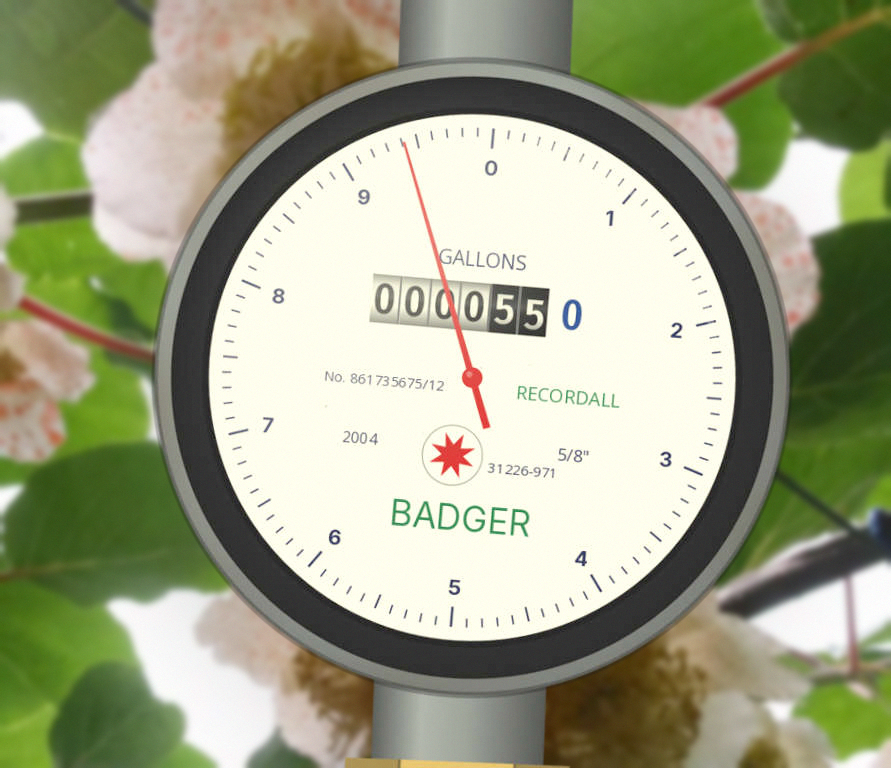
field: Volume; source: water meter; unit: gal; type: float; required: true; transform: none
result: 549.4 gal
